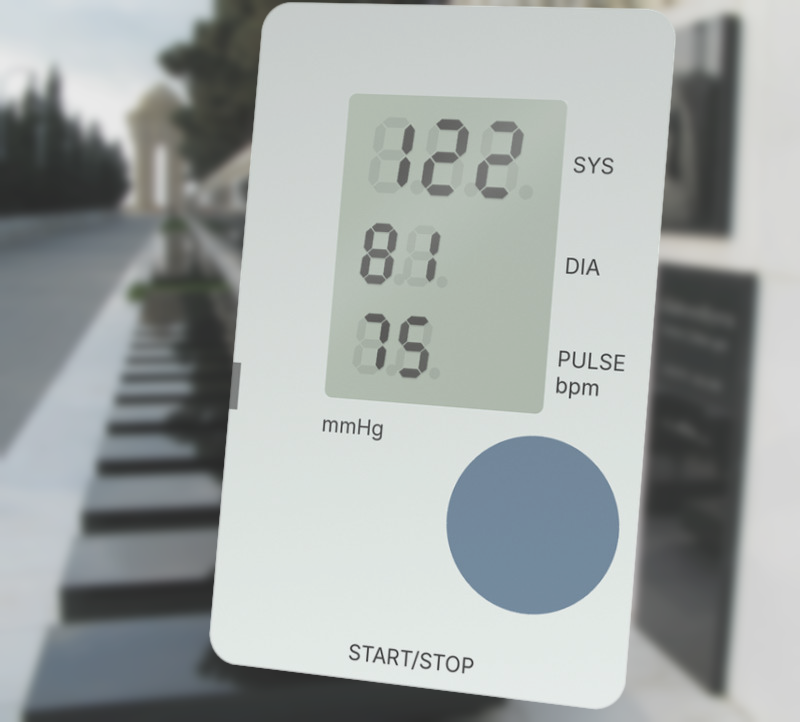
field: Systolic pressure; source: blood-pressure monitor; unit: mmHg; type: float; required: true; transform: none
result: 122 mmHg
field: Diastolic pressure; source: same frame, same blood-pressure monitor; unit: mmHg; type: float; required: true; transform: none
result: 81 mmHg
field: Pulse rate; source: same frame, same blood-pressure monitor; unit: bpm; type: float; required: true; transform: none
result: 75 bpm
